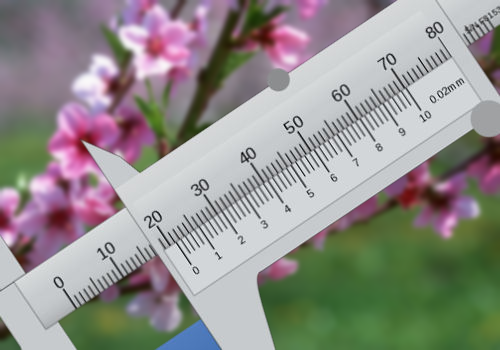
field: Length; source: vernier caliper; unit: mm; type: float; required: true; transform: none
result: 21.2 mm
